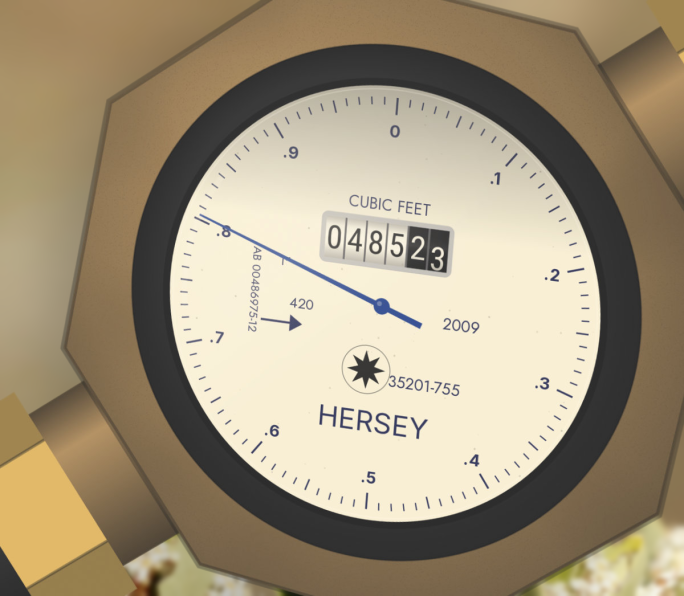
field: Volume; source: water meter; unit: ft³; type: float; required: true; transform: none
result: 48522.80 ft³
